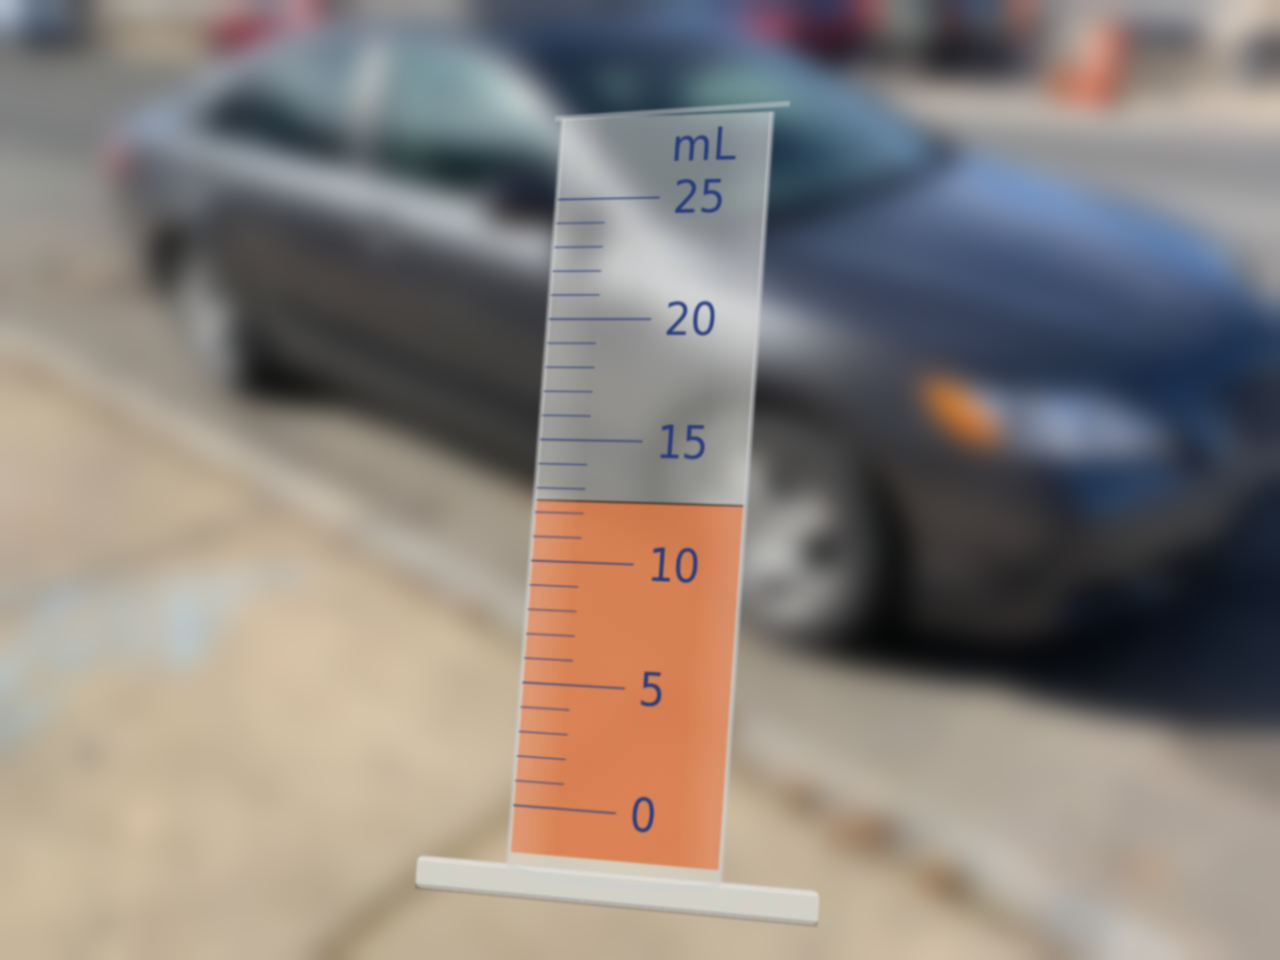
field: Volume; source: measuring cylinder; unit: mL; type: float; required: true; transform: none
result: 12.5 mL
